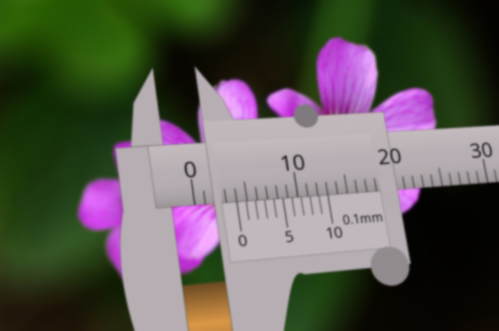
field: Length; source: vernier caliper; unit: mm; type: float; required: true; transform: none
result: 4.0 mm
